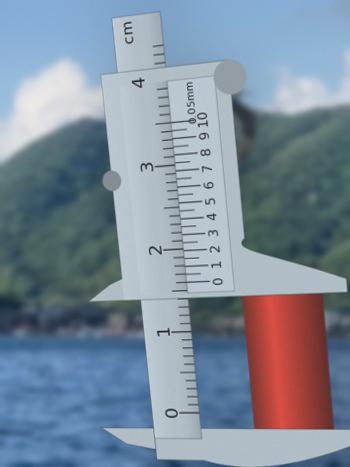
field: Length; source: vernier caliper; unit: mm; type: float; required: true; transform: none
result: 16.0 mm
